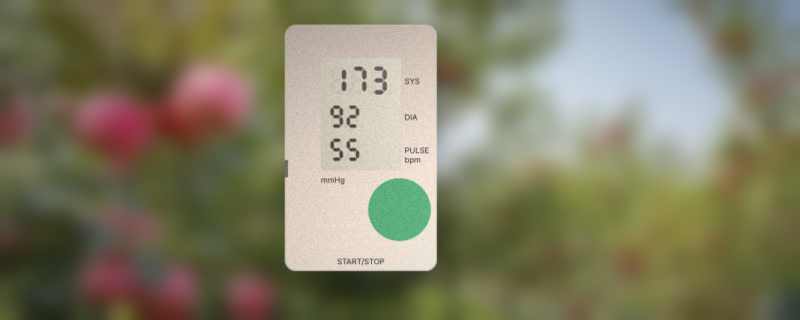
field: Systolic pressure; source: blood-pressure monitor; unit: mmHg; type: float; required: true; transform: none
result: 173 mmHg
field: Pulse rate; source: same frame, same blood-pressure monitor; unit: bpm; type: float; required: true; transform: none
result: 55 bpm
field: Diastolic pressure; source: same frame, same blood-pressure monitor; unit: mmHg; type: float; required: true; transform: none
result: 92 mmHg
